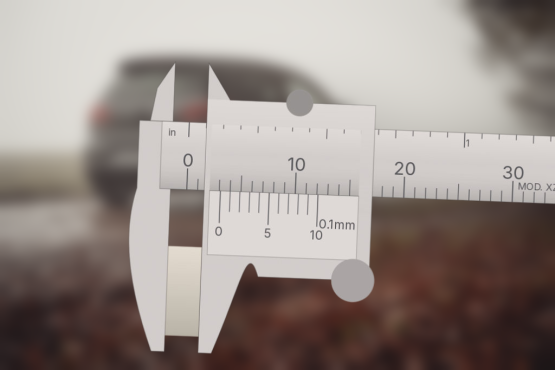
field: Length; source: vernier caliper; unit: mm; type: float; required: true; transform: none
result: 3.1 mm
